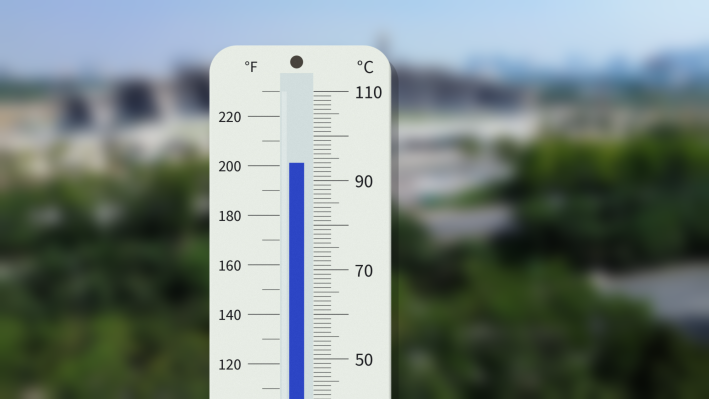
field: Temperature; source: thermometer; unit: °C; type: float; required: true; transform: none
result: 94 °C
